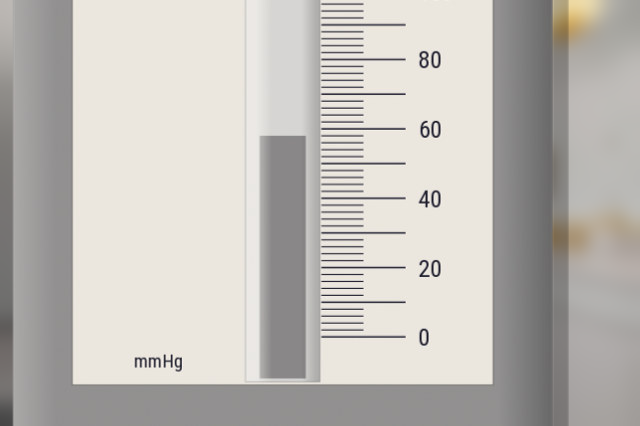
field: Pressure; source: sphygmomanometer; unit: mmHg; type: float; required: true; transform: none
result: 58 mmHg
